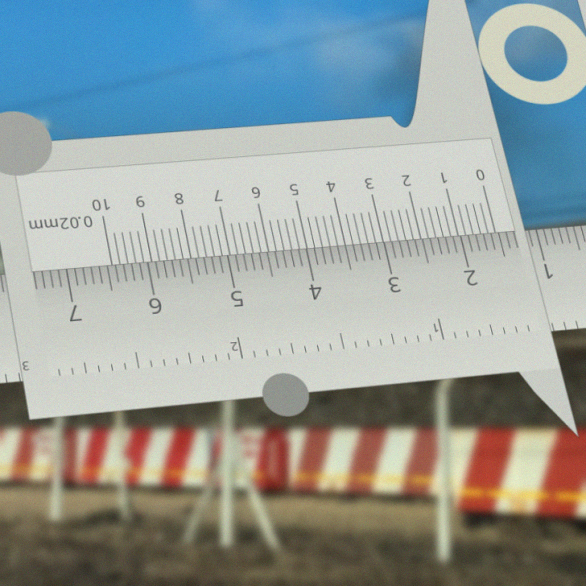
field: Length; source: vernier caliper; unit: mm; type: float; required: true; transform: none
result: 15.4 mm
